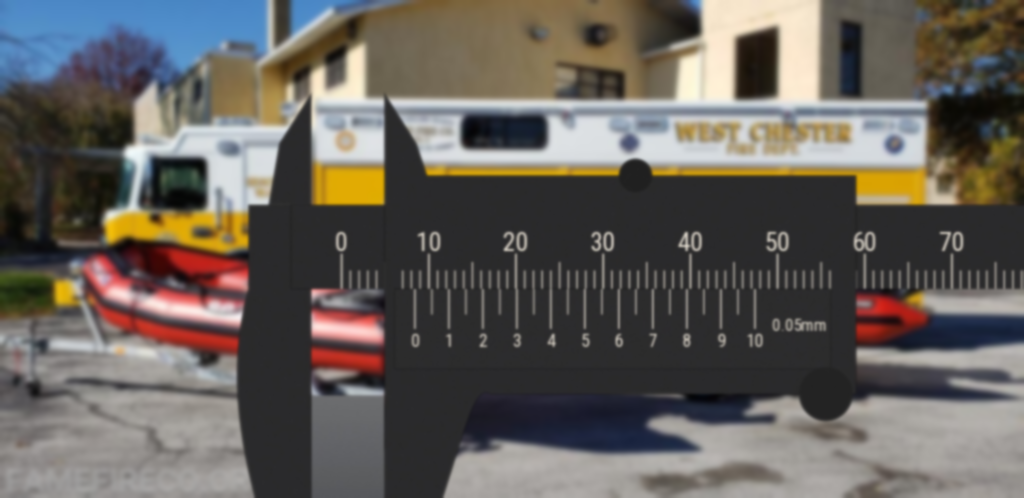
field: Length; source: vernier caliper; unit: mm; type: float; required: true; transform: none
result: 8.4 mm
